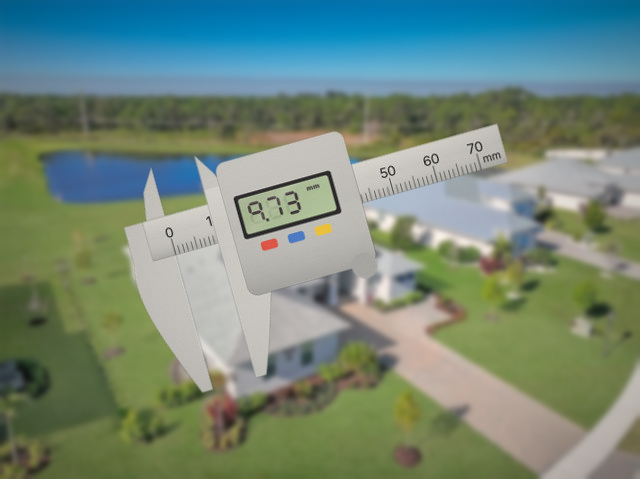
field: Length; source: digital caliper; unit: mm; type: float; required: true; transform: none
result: 9.73 mm
